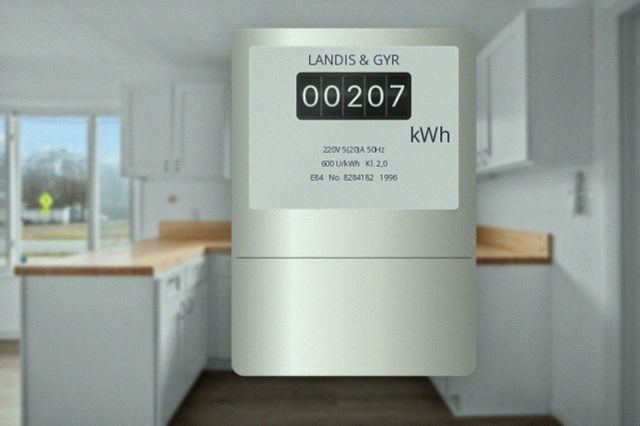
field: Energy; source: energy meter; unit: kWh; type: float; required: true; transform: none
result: 207 kWh
